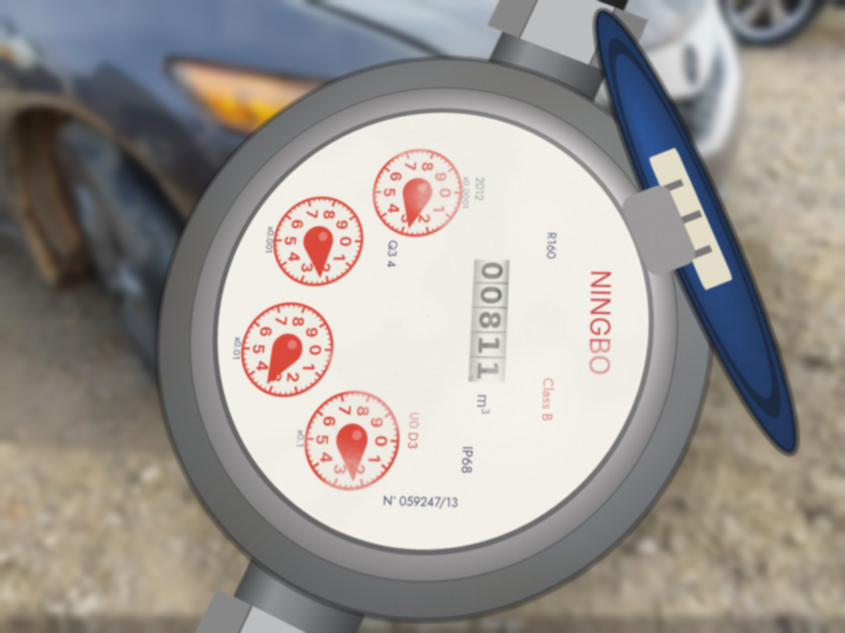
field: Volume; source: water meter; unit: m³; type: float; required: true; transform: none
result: 811.2322 m³
